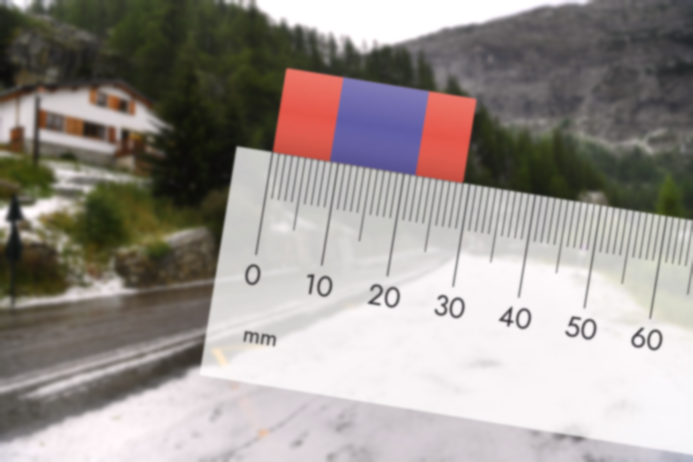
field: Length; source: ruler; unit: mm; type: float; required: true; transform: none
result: 29 mm
